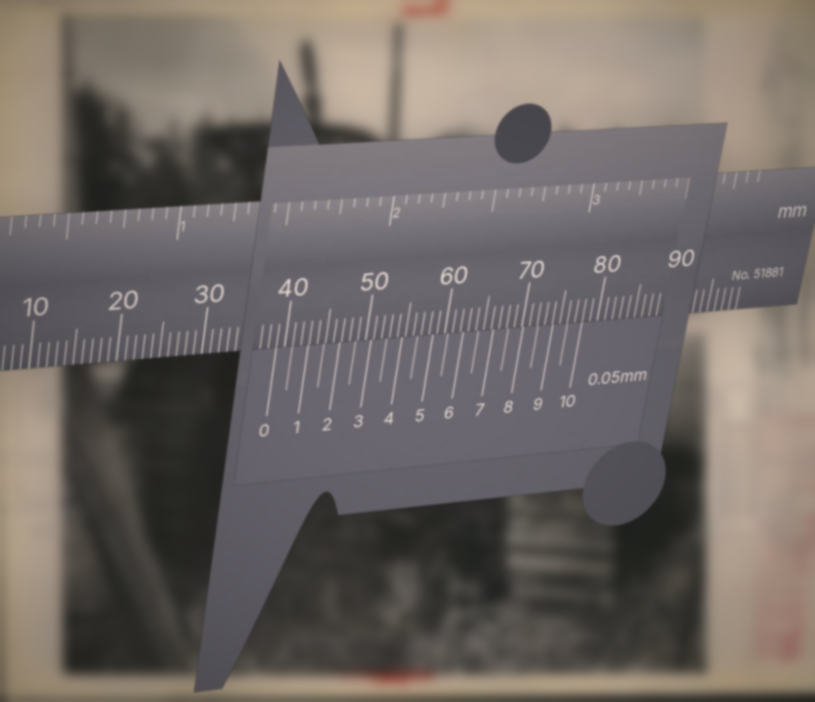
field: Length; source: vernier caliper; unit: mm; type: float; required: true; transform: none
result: 39.0 mm
